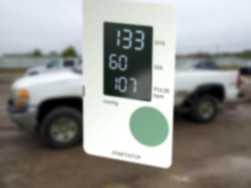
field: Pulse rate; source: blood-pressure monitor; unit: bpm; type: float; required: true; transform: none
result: 107 bpm
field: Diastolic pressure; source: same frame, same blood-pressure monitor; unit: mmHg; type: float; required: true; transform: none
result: 60 mmHg
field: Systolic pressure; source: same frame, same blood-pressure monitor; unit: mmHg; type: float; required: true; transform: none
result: 133 mmHg
